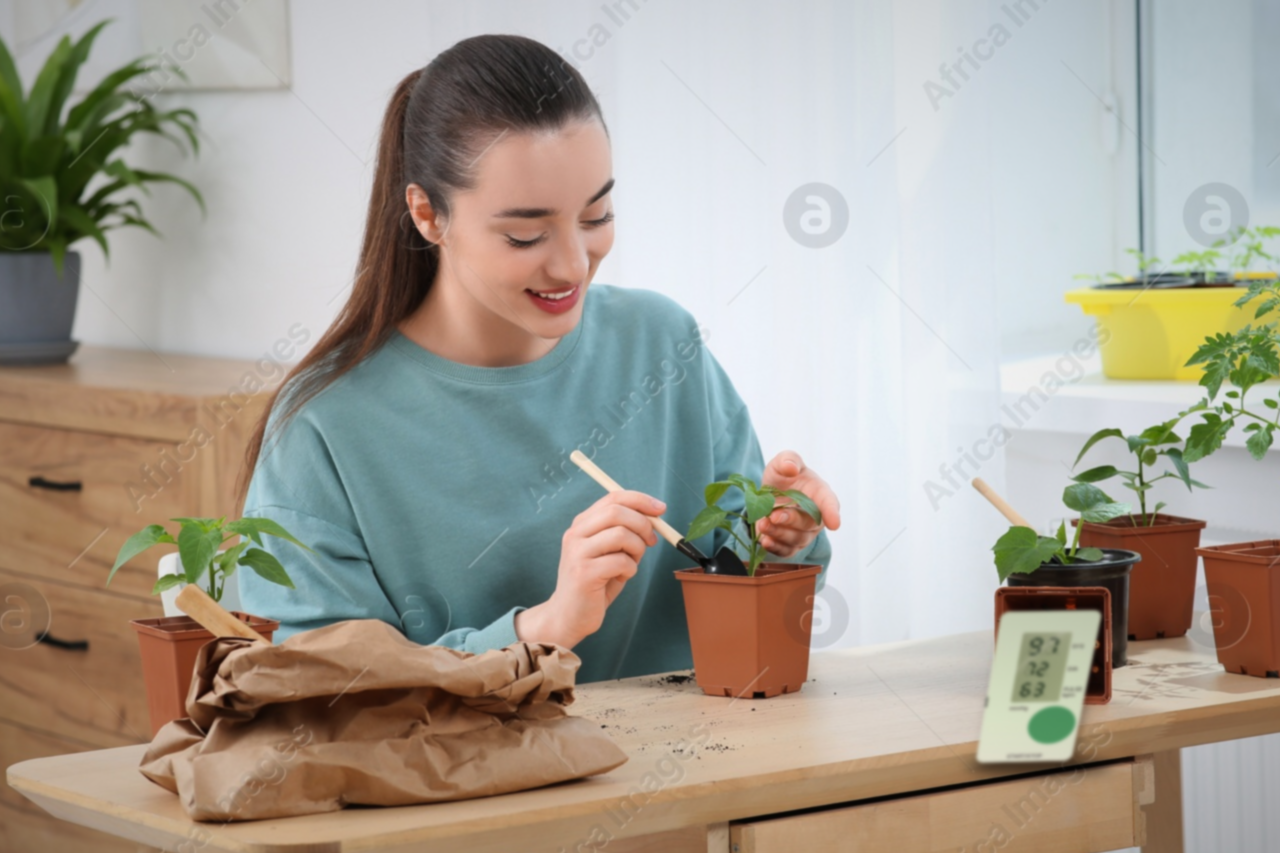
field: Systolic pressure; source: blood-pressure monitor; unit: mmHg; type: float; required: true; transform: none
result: 97 mmHg
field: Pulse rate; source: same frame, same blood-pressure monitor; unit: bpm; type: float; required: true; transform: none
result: 63 bpm
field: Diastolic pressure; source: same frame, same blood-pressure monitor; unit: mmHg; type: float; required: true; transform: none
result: 72 mmHg
